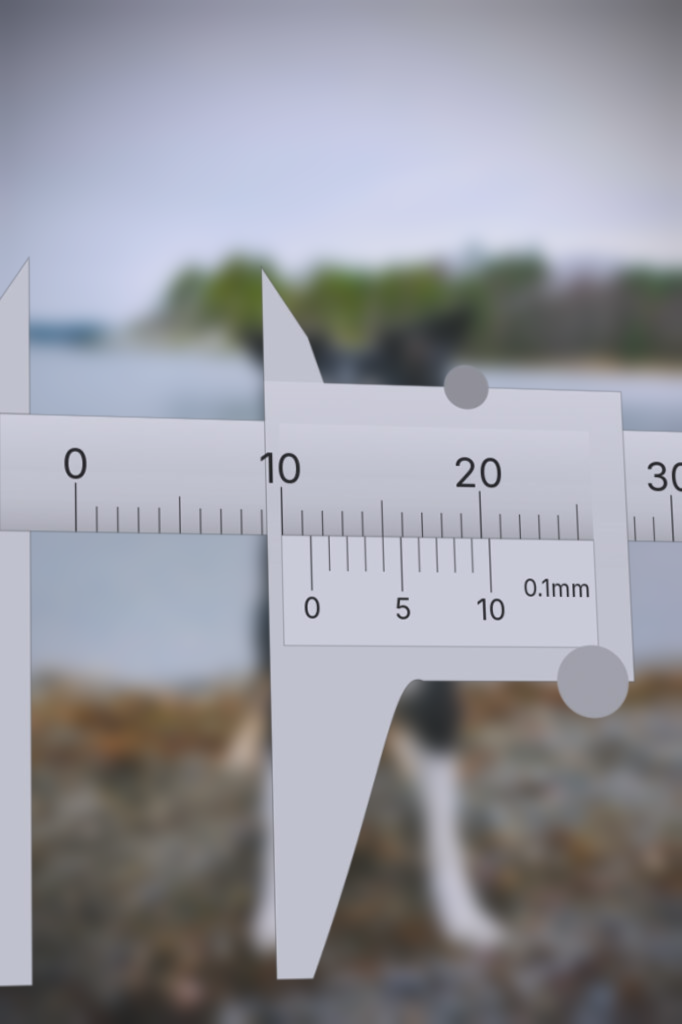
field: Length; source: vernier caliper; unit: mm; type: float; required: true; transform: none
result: 11.4 mm
